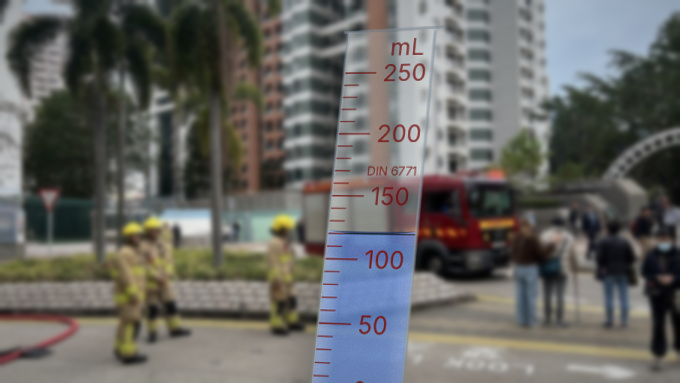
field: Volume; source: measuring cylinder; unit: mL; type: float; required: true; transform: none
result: 120 mL
